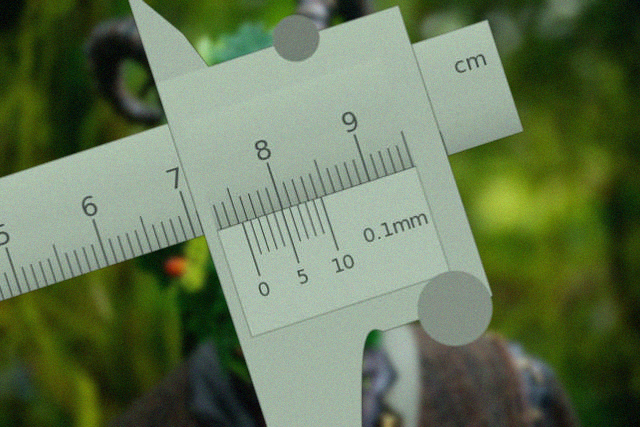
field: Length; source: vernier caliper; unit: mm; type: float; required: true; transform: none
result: 75.4 mm
